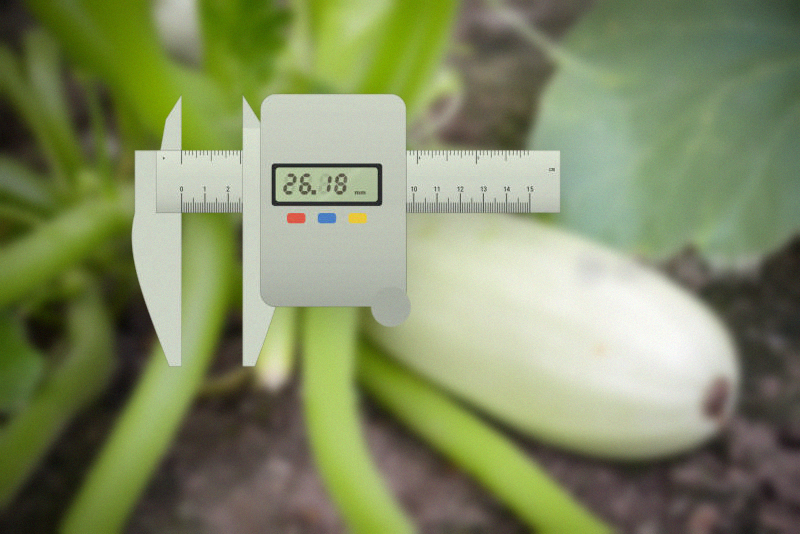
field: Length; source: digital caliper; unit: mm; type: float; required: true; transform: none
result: 26.18 mm
